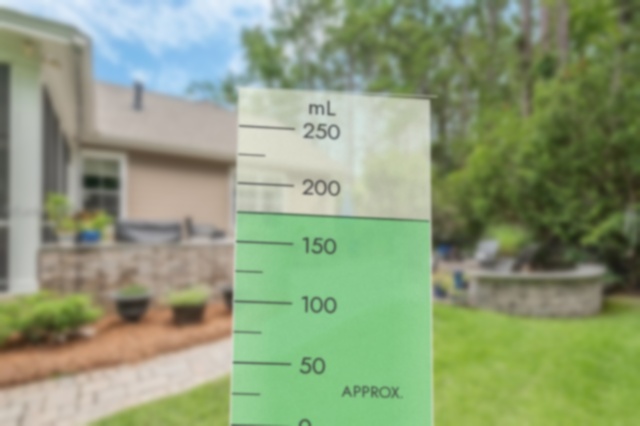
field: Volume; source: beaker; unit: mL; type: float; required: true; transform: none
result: 175 mL
